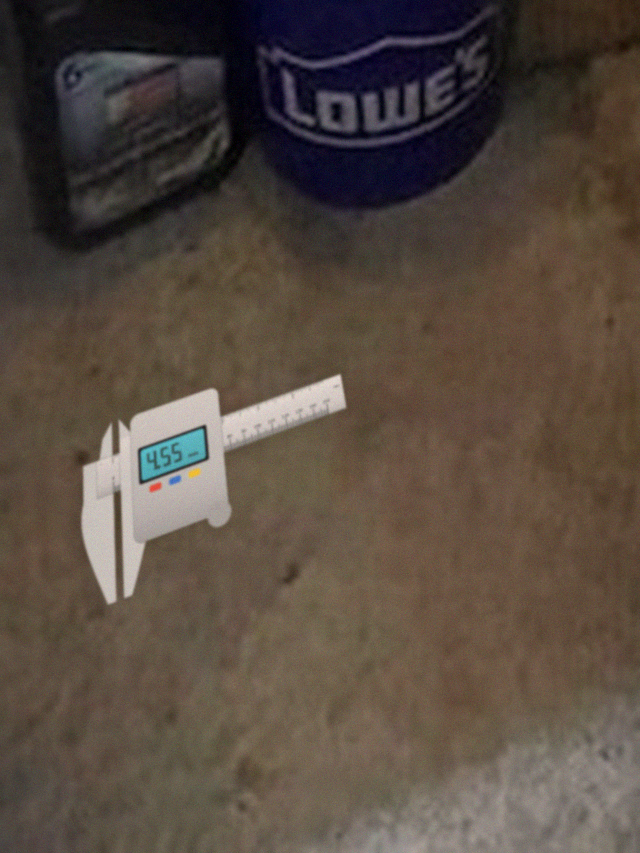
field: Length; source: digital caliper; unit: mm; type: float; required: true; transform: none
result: 4.55 mm
